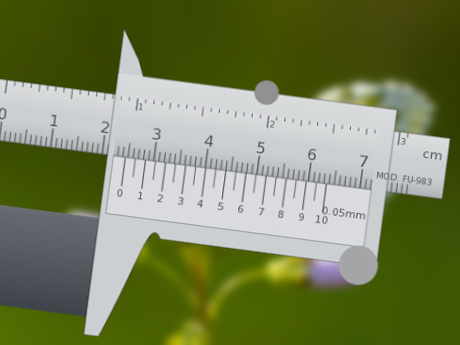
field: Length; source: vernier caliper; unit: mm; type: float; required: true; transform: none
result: 24.5 mm
